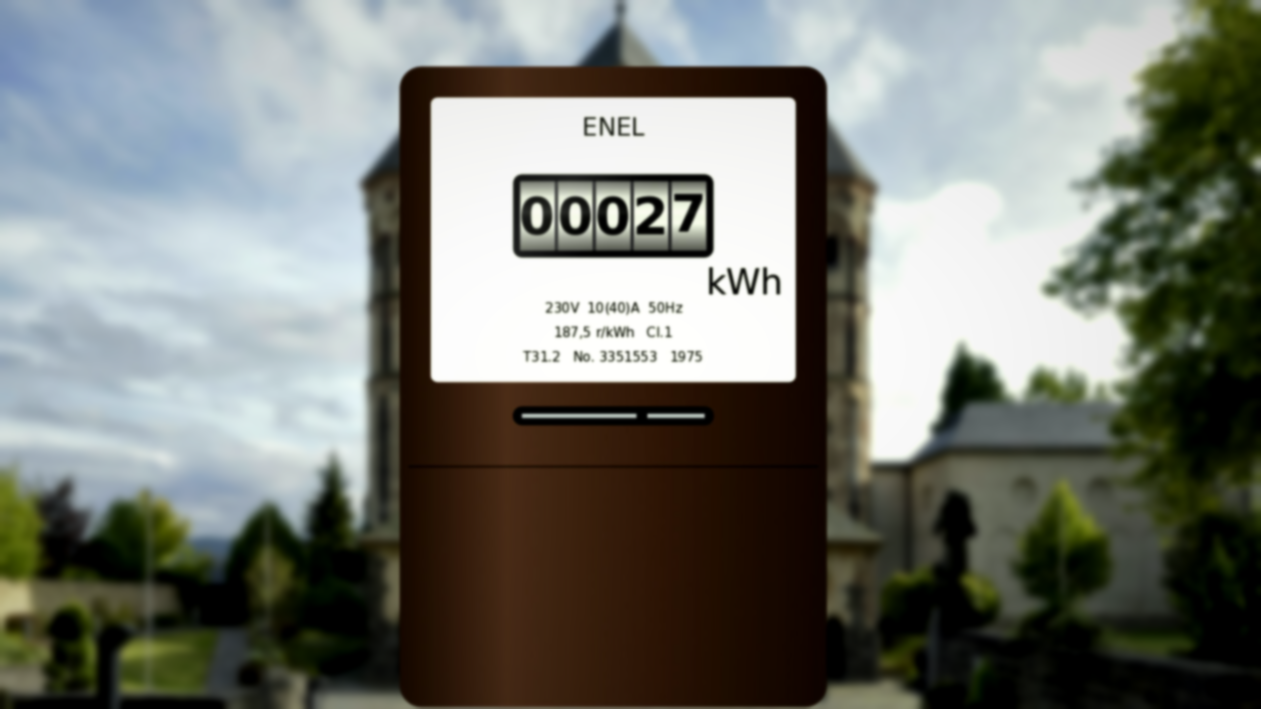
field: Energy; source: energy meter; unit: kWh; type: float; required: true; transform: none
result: 27 kWh
